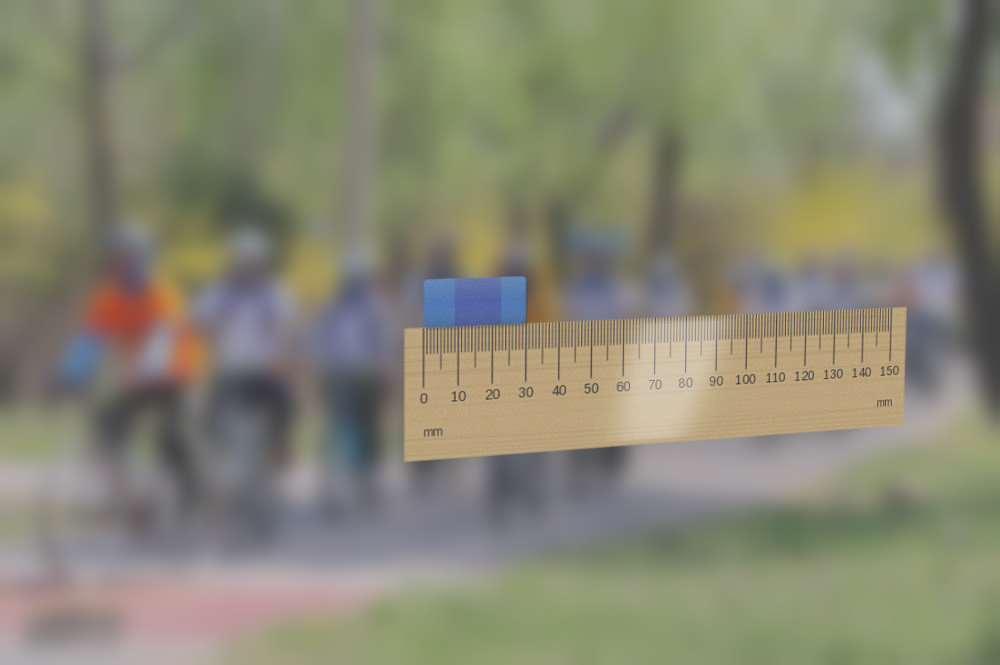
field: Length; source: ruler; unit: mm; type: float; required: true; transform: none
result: 30 mm
